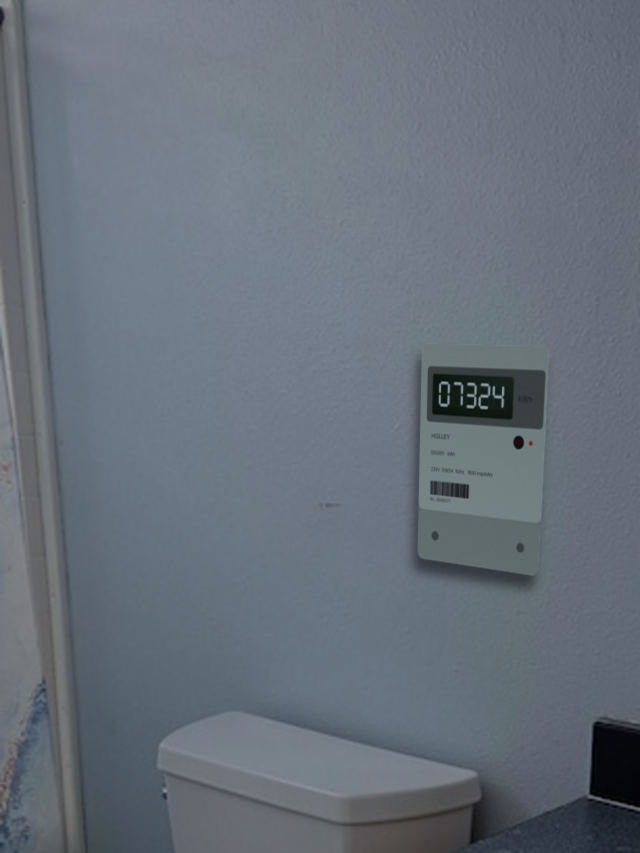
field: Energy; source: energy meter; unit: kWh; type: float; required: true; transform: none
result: 7324 kWh
